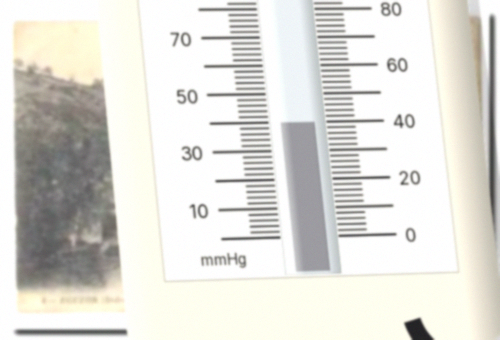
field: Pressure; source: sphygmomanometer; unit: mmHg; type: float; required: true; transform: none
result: 40 mmHg
